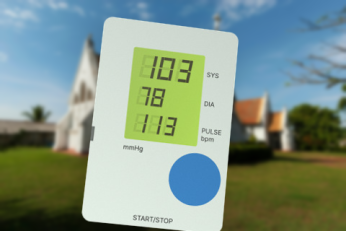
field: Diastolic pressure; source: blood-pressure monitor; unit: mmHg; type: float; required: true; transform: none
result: 78 mmHg
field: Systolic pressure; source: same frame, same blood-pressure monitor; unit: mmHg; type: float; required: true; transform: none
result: 103 mmHg
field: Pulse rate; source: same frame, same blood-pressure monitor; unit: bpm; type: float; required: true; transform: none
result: 113 bpm
